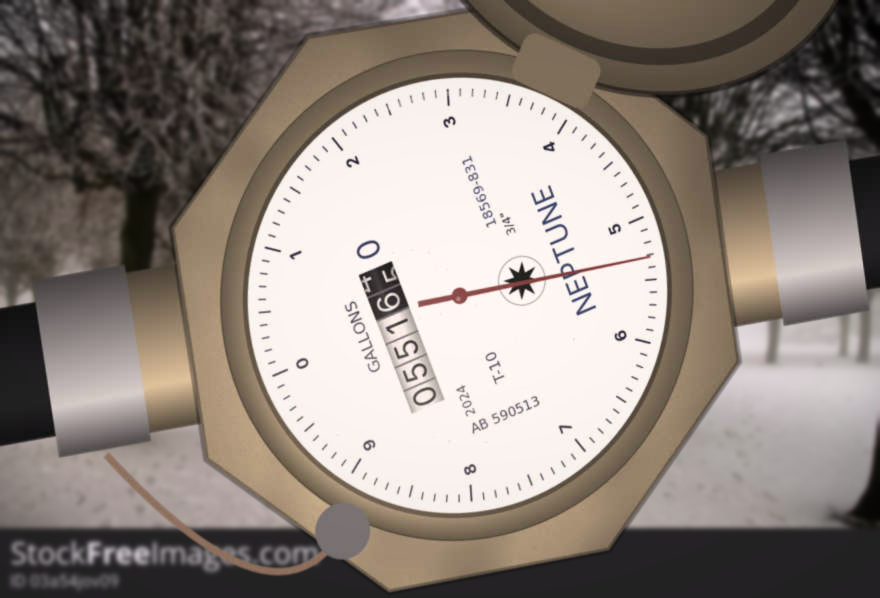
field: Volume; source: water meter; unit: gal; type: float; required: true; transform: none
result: 551645.3 gal
